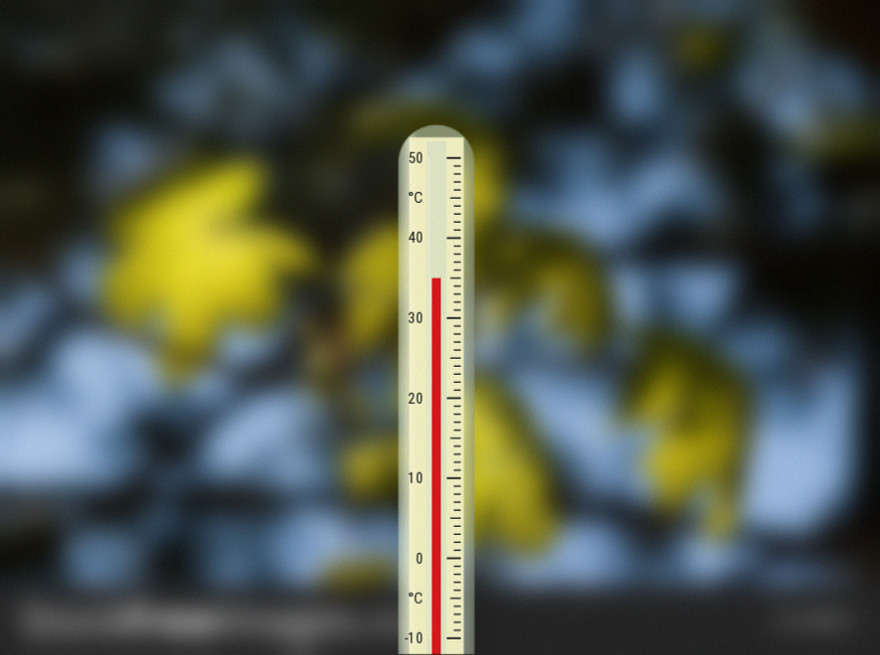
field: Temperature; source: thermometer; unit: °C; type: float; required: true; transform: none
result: 35 °C
